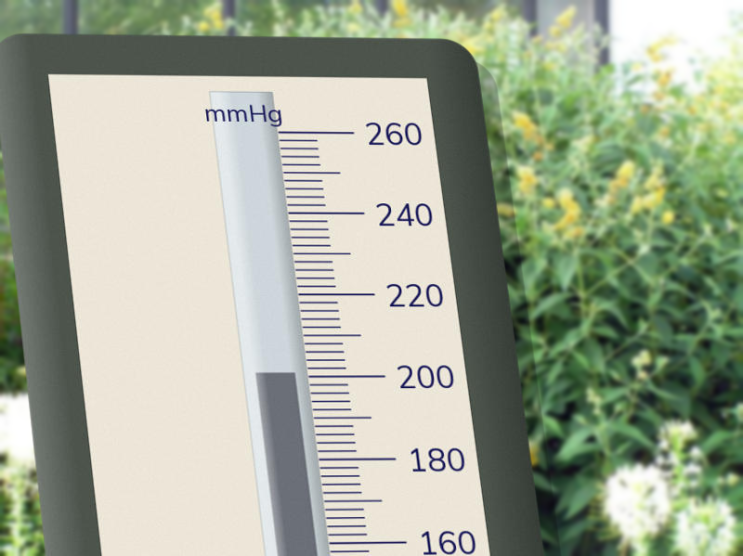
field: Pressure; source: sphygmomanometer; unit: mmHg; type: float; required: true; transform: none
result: 201 mmHg
